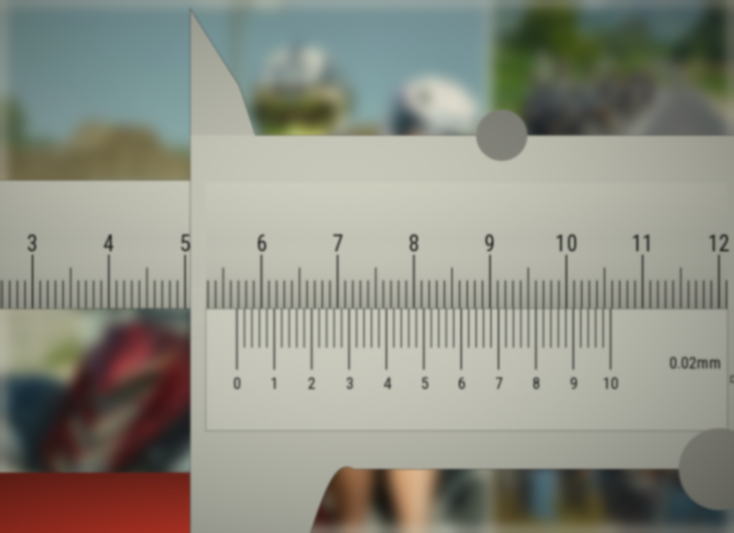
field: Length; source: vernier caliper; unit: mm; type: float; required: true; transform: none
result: 56.8 mm
